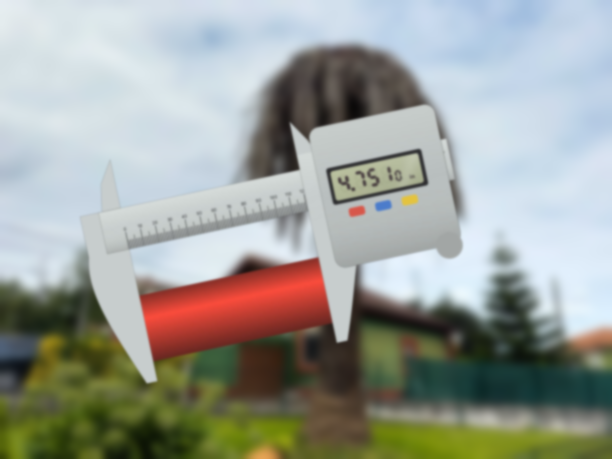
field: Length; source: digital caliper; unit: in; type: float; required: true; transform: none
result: 4.7510 in
